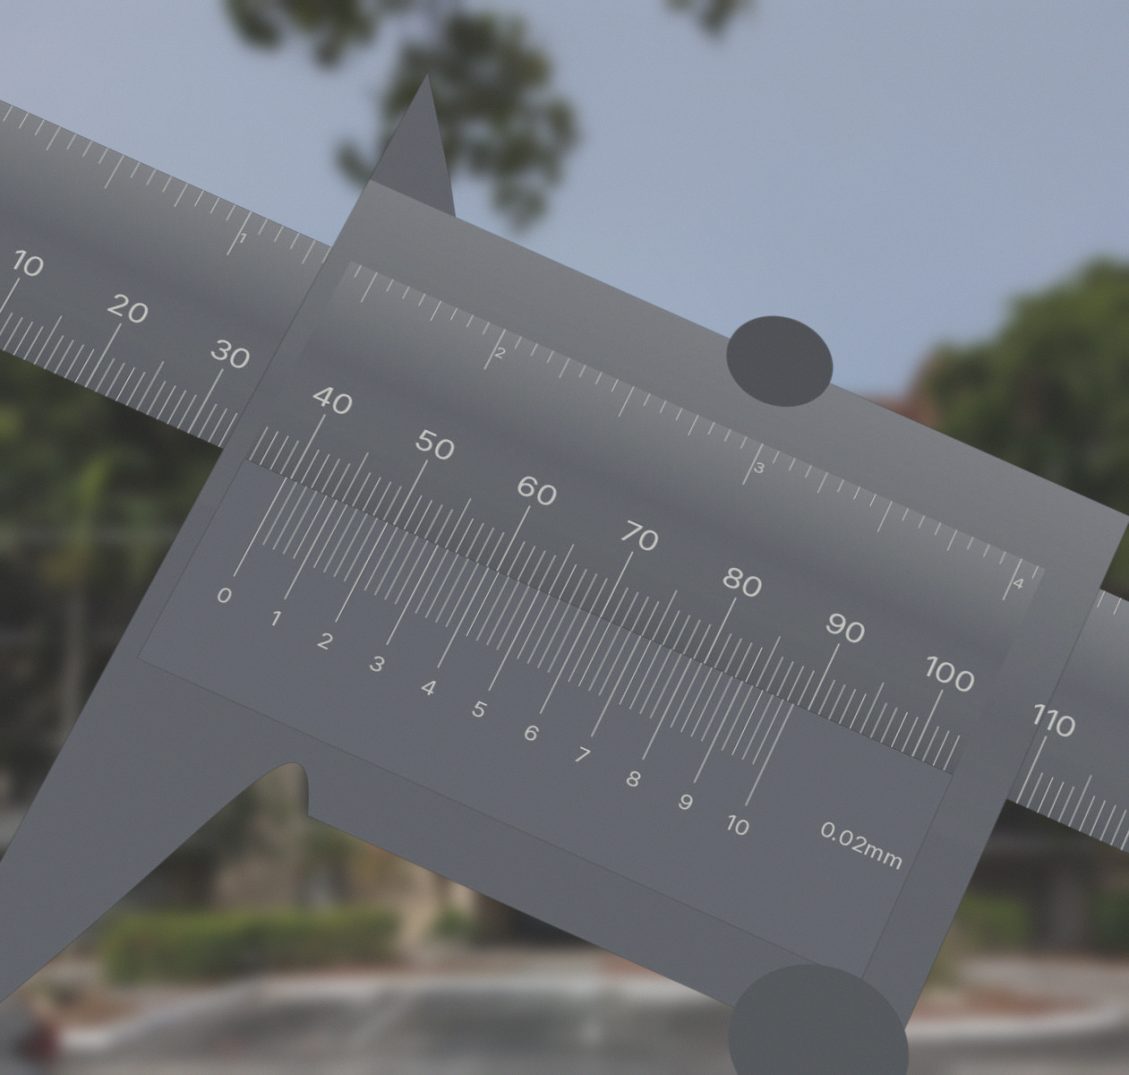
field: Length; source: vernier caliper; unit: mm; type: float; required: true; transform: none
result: 39.6 mm
